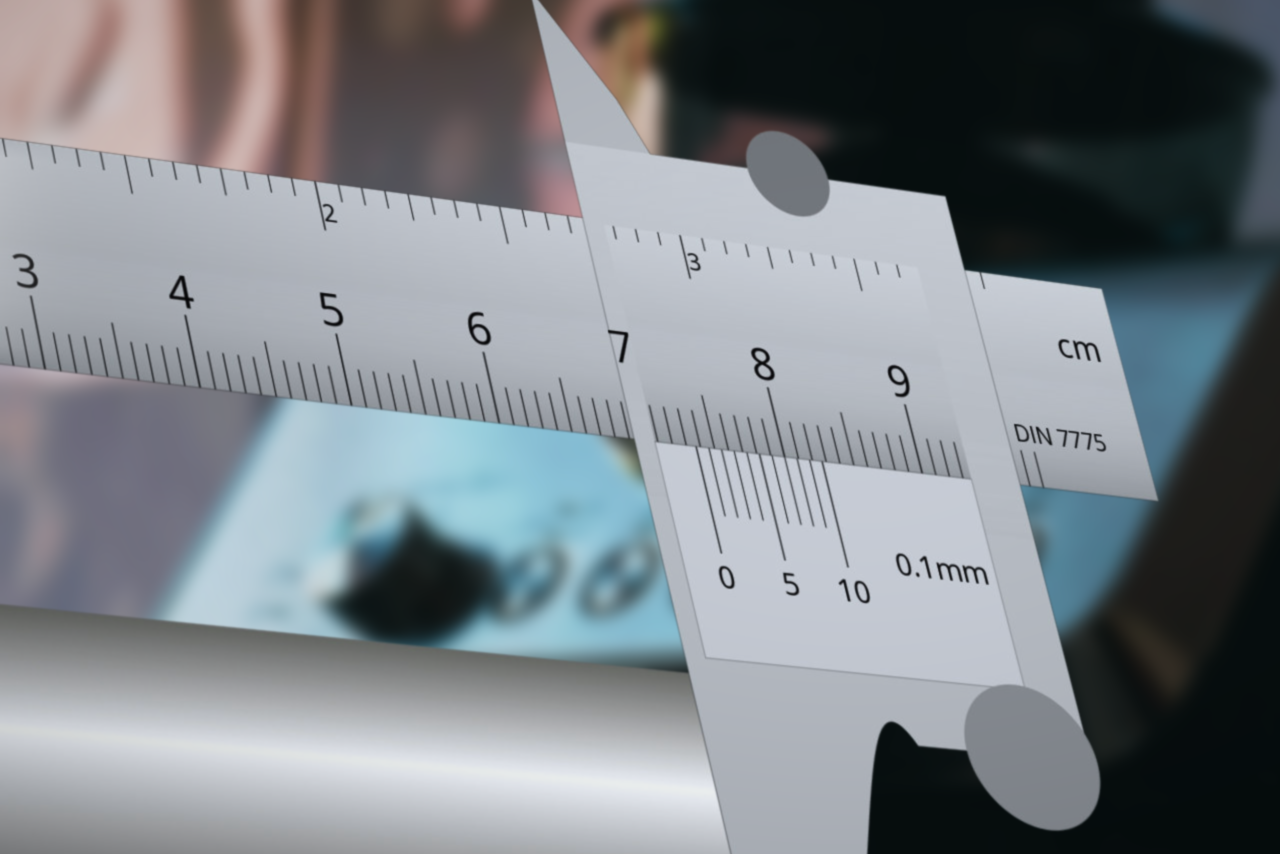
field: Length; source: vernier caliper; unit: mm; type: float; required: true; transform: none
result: 73.7 mm
